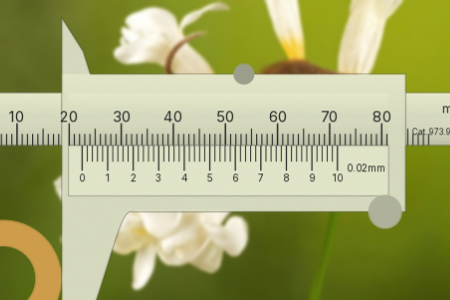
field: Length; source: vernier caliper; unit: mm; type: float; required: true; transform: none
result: 22.5 mm
